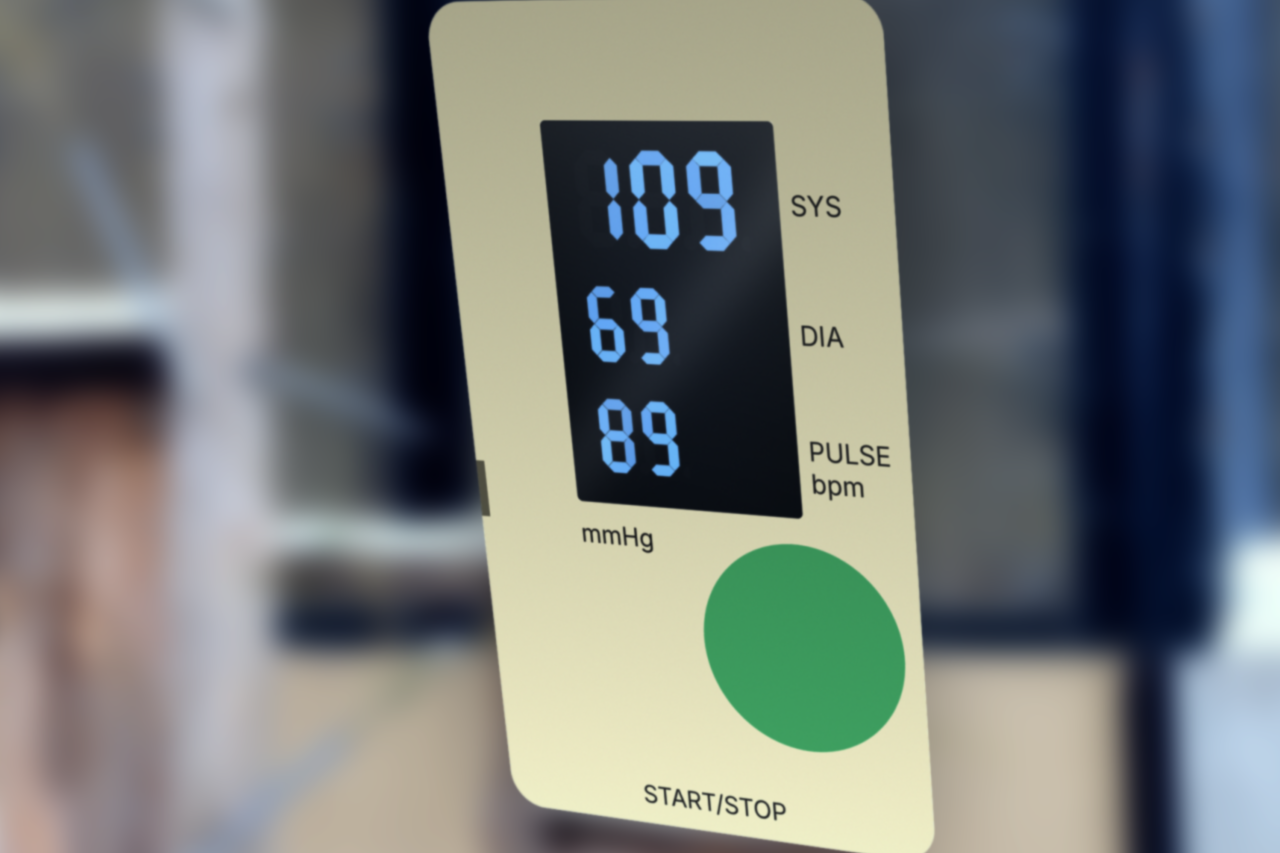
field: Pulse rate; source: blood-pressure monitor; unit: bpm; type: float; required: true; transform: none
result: 89 bpm
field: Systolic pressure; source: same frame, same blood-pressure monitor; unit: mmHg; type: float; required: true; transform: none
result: 109 mmHg
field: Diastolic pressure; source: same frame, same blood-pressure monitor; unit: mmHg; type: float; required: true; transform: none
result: 69 mmHg
